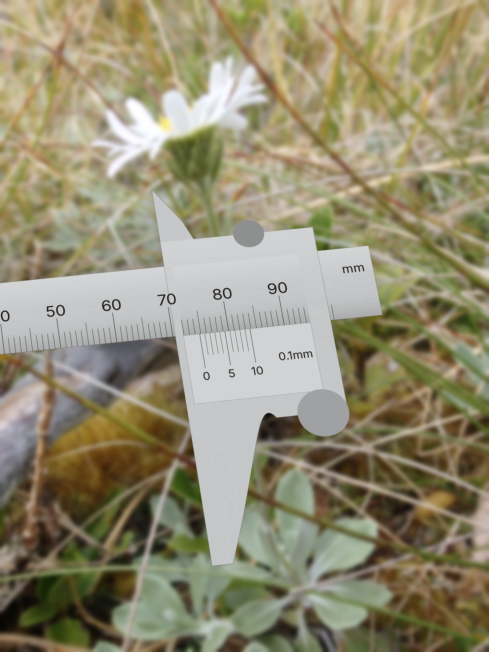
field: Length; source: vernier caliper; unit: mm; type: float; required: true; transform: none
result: 74.8 mm
